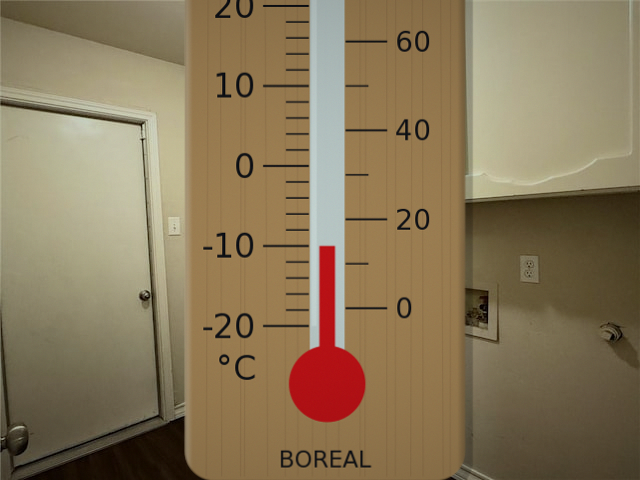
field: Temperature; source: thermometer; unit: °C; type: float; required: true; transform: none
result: -10 °C
